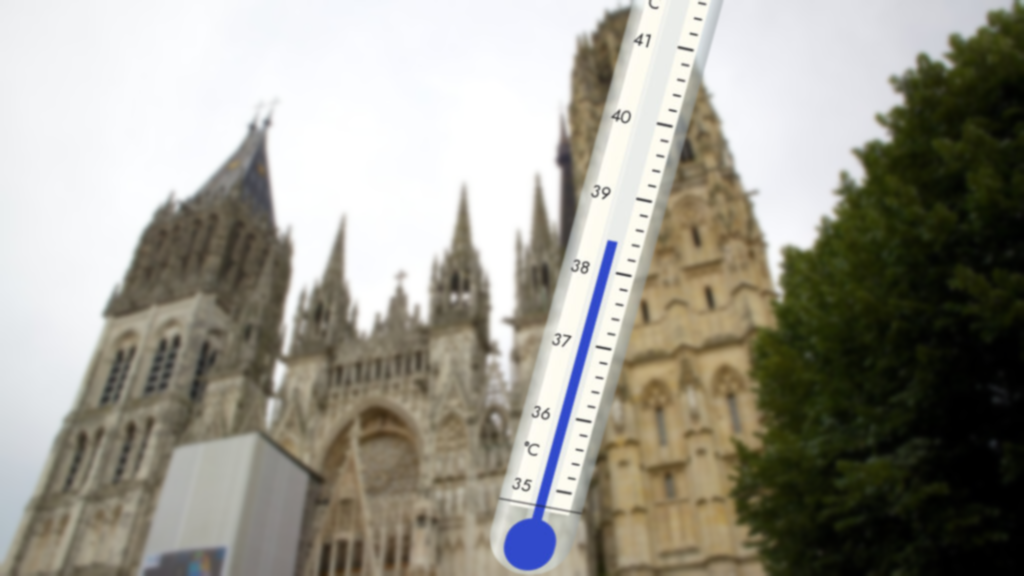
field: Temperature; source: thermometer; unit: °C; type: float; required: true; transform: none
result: 38.4 °C
